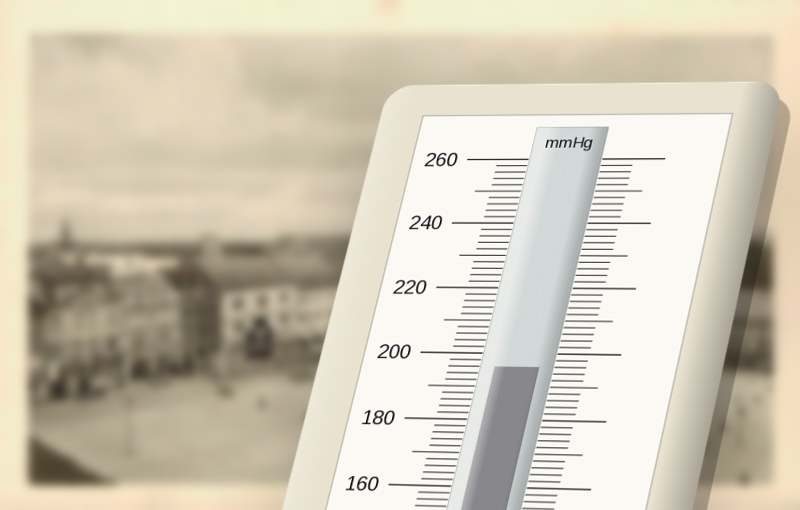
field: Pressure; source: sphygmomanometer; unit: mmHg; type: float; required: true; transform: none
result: 196 mmHg
